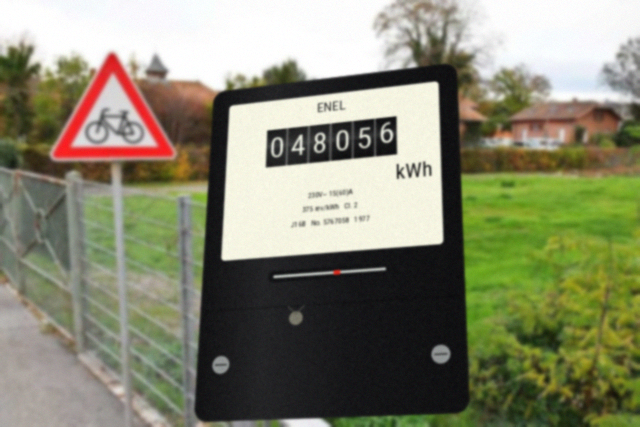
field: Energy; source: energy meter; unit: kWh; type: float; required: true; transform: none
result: 48056 kWh
